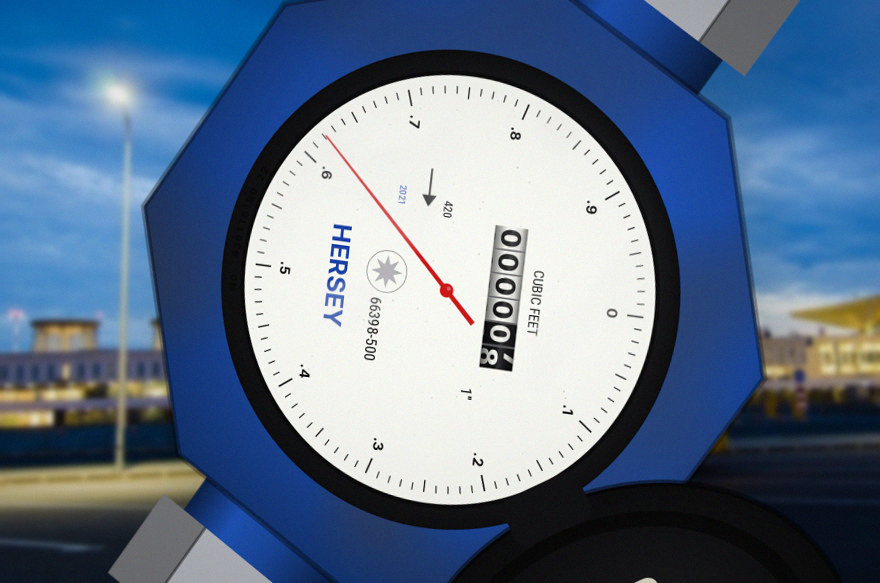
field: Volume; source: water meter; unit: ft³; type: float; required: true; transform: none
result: 7.62 ft³
